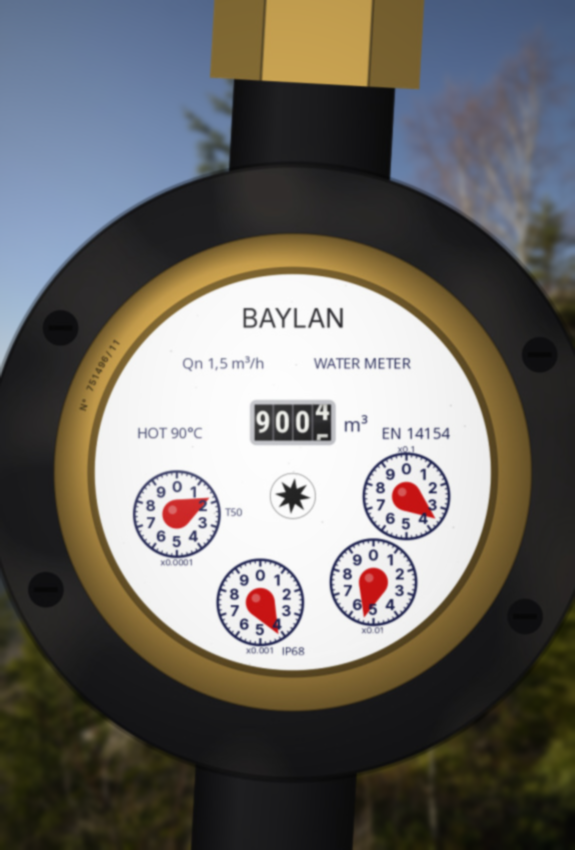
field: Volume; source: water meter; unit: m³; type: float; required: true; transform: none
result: 9004.3541 m³
